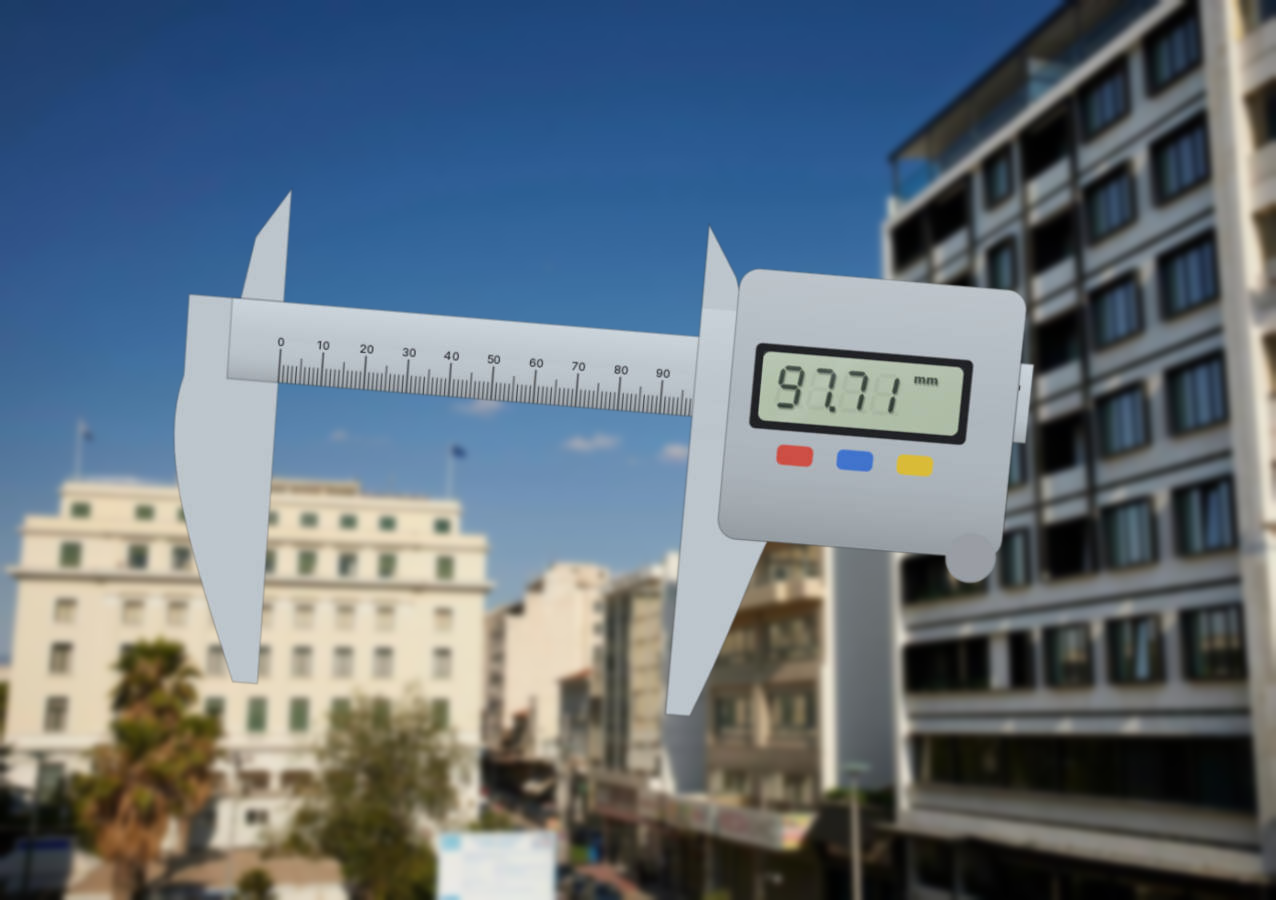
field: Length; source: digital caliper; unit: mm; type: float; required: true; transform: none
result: 97.71 mm
